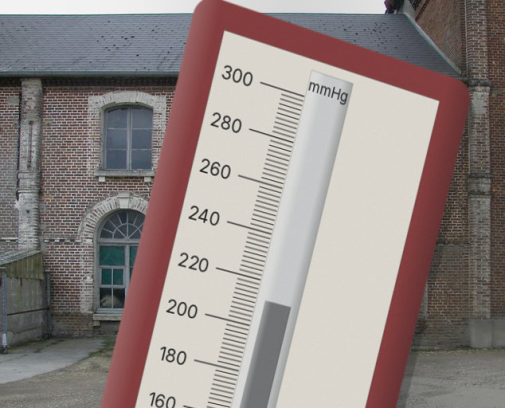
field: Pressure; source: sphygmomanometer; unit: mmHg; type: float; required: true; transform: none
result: 212 mmHg
